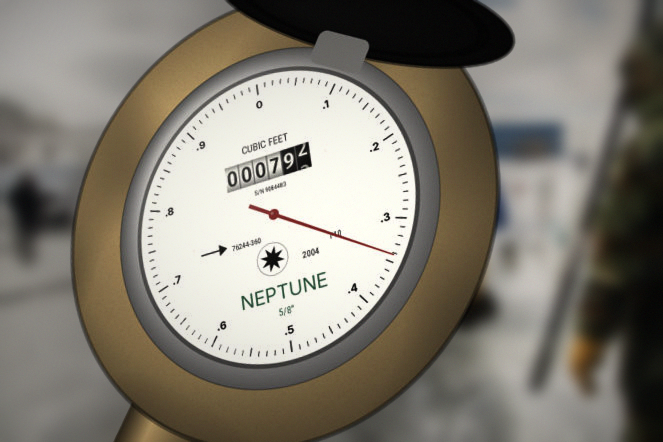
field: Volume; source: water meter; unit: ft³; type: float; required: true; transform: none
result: 792.34 ft³
